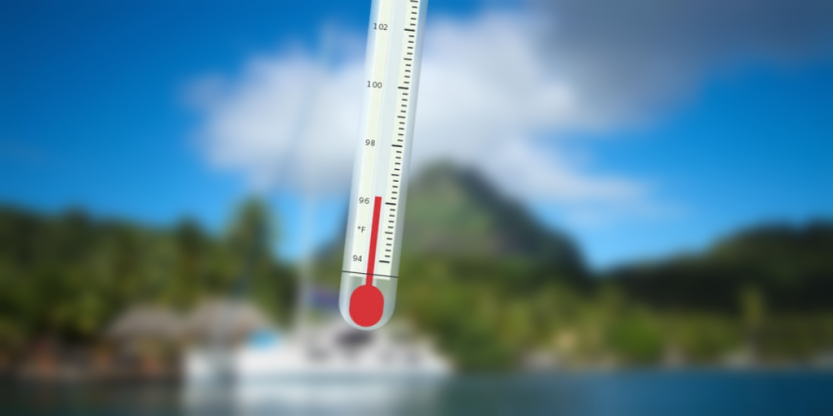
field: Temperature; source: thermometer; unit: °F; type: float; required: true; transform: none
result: 96.2 °F
